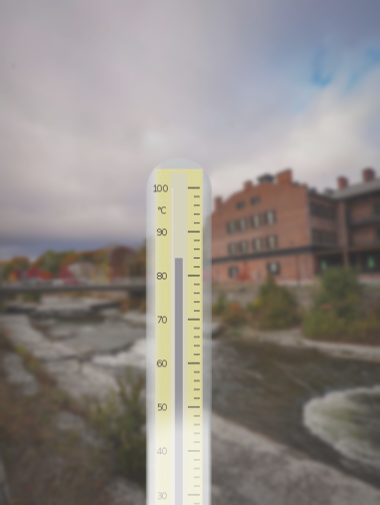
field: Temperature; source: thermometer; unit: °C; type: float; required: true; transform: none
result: 84 °C
